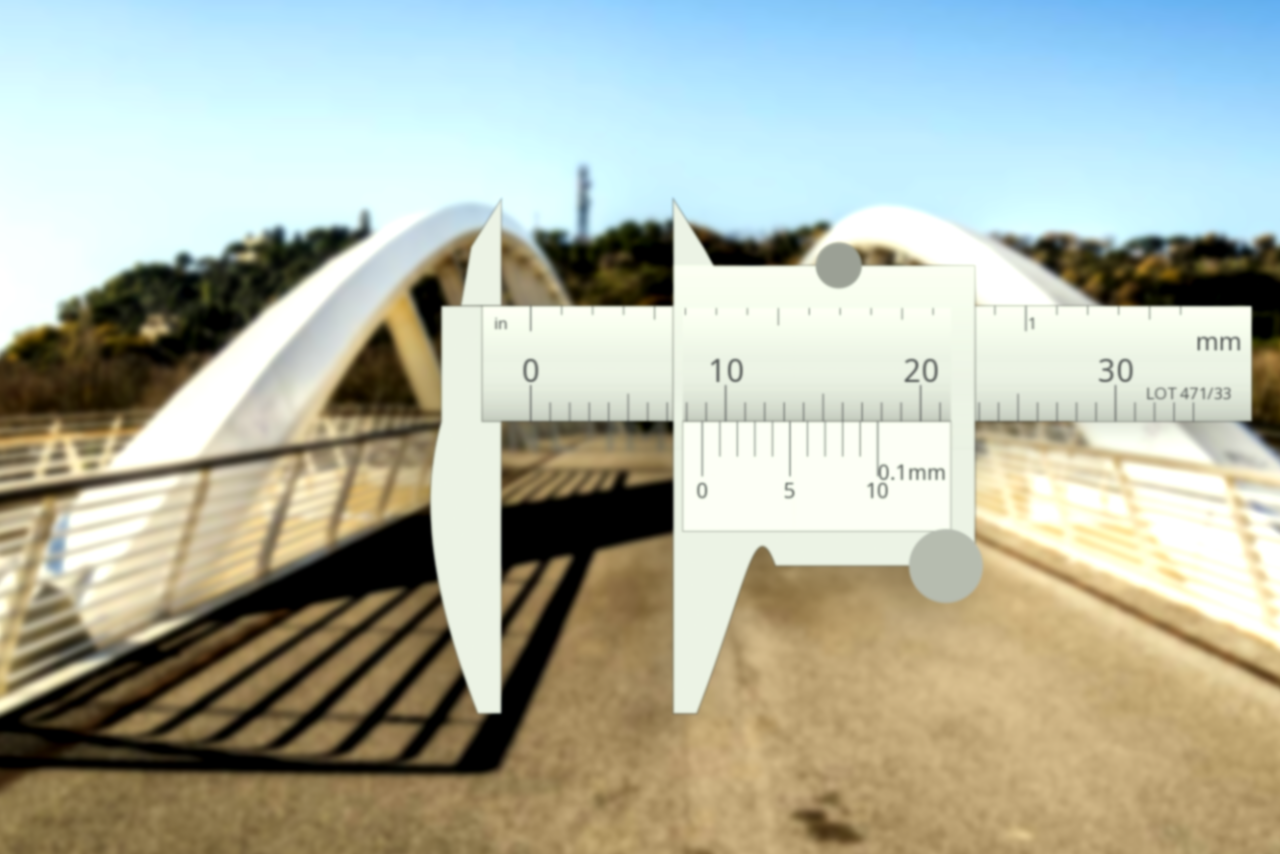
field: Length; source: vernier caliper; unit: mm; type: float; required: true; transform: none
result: 8.8 mm
